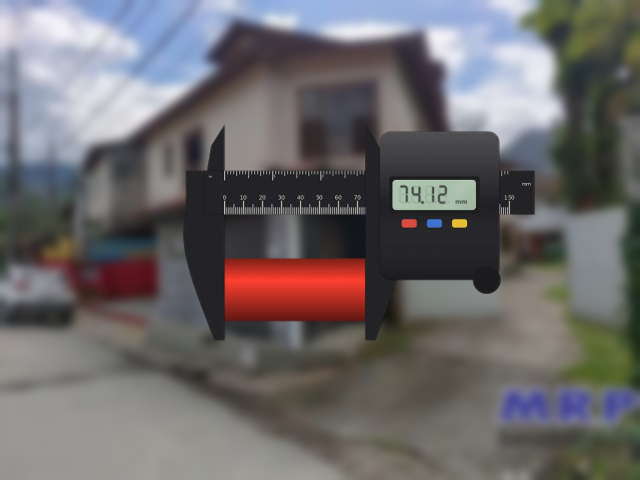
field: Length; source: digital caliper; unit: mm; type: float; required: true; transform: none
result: 74.12 mm
